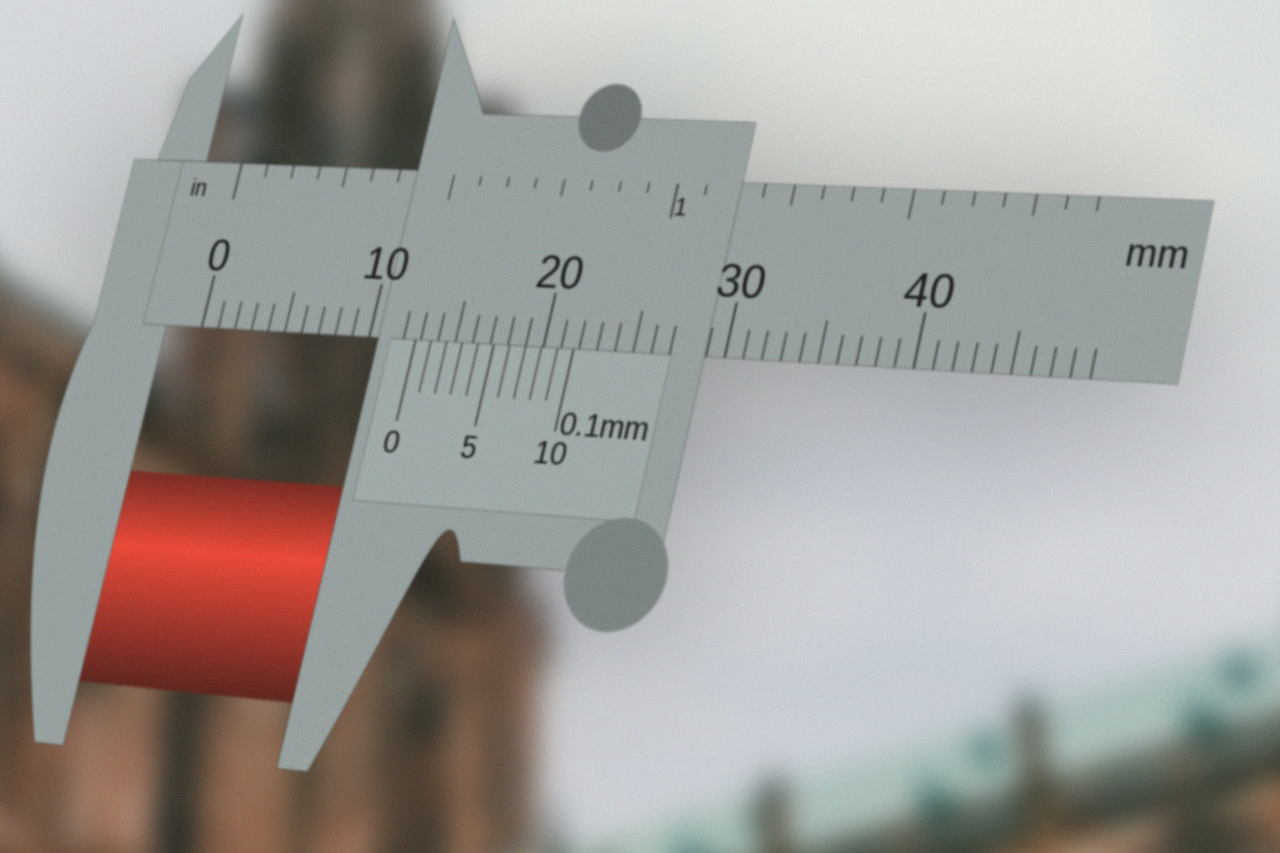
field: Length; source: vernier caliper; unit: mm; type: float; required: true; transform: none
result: 12.7 mm
